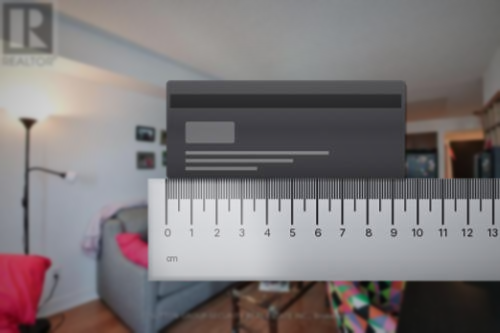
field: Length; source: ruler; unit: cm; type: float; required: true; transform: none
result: 9.5 cm
